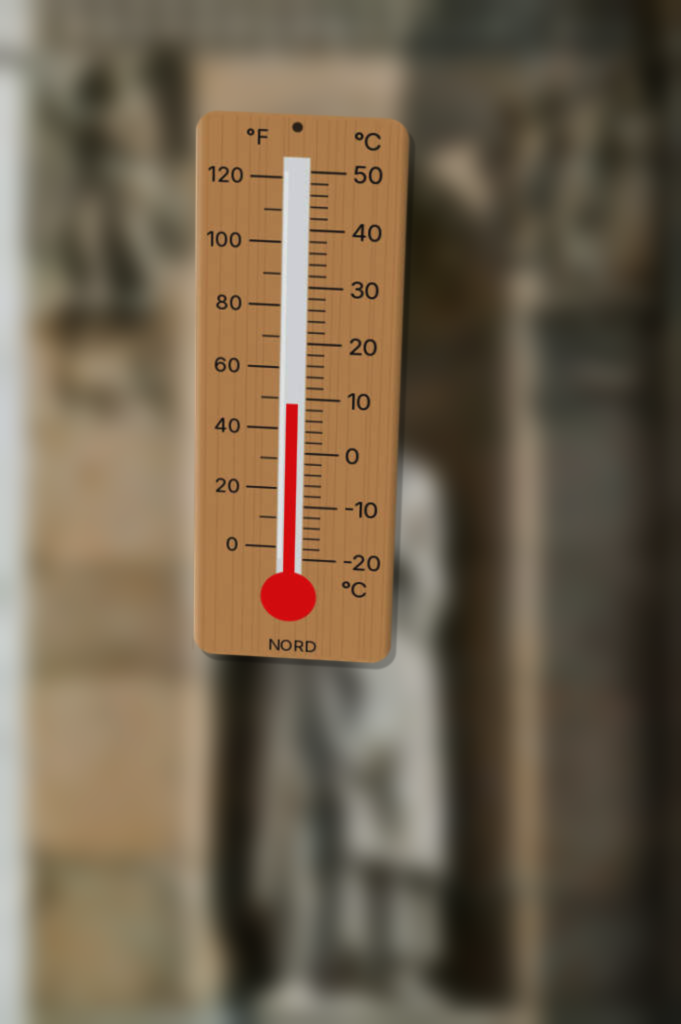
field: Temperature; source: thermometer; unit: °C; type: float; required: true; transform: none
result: 9 °C
